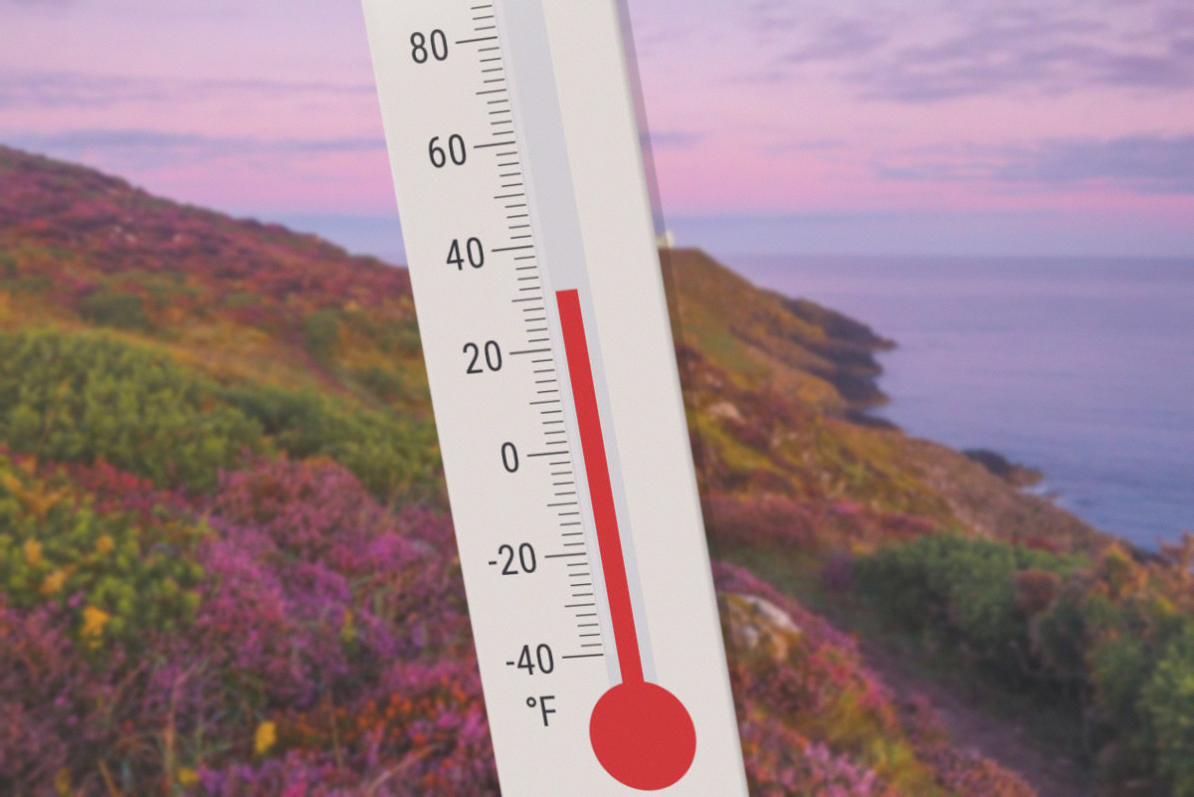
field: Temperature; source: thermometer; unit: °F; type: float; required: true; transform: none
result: 31 °F
